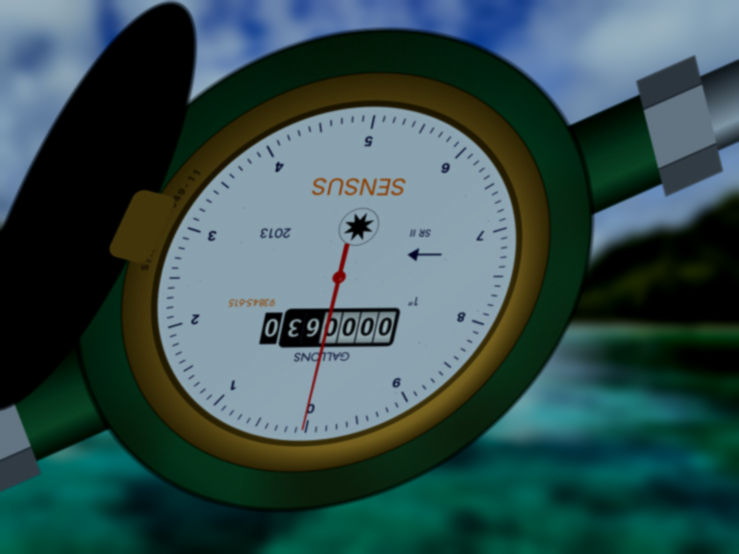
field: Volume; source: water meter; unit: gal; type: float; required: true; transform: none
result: 630.0 gal
